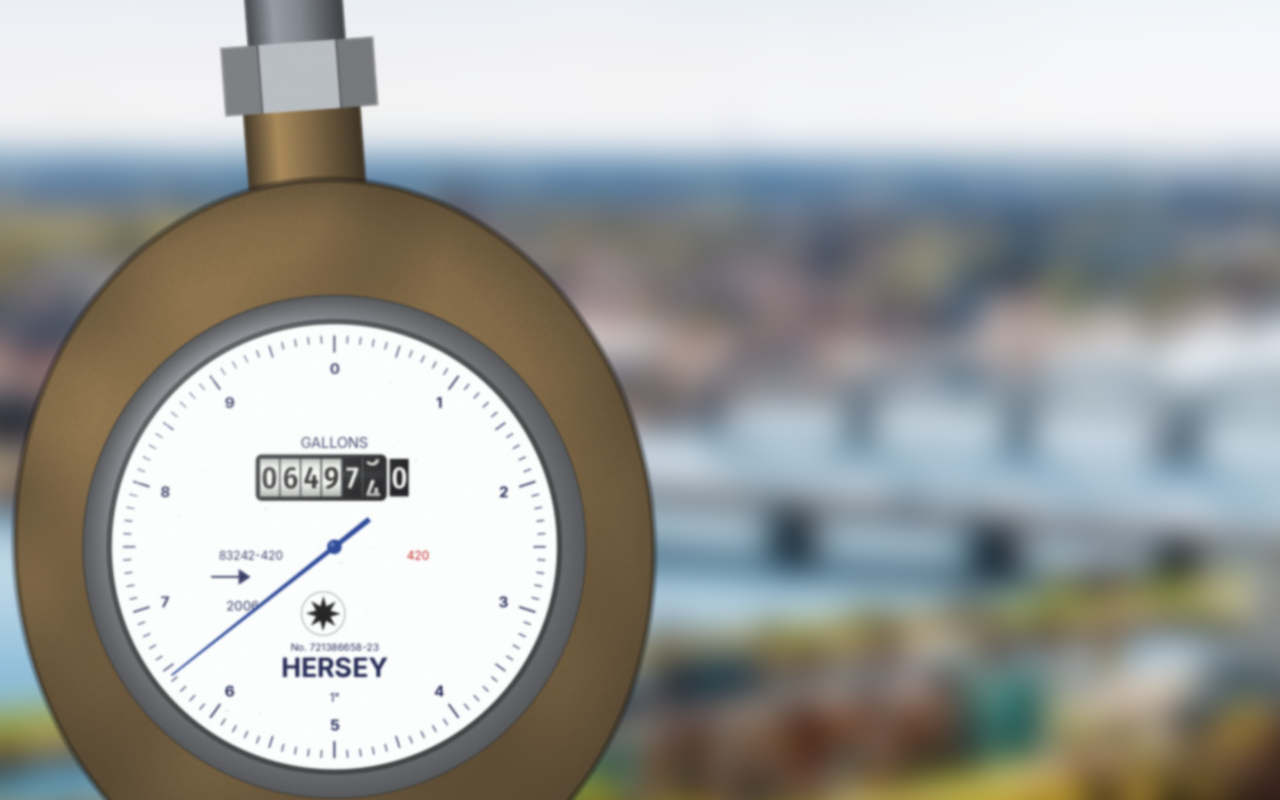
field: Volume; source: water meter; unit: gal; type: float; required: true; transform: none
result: 649736.4 gal
